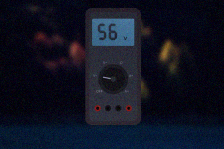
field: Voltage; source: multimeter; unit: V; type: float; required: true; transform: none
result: 56 V
